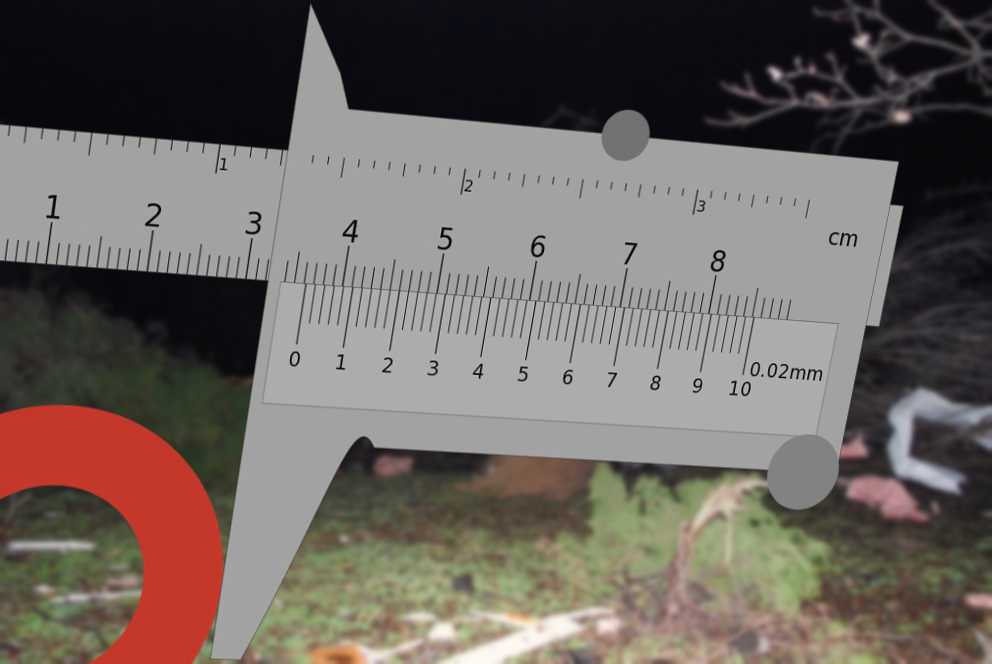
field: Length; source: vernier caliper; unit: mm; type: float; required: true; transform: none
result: 36.2 mm
